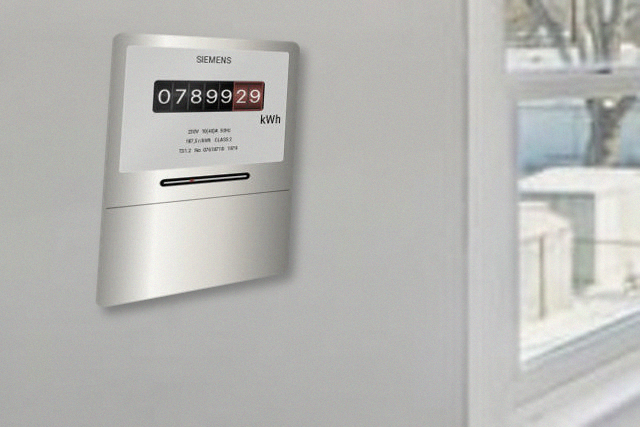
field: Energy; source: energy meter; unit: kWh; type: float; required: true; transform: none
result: 7899.29 kWh
